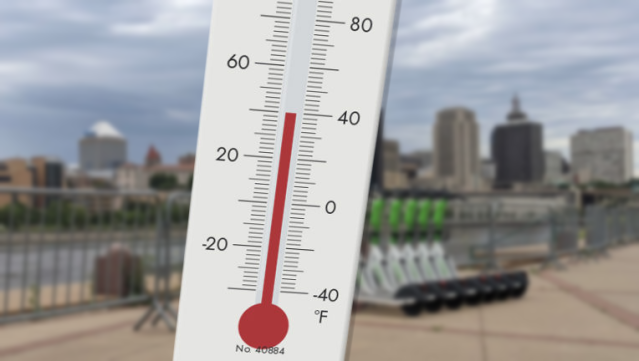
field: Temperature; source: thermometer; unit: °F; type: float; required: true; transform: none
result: 40 °F
